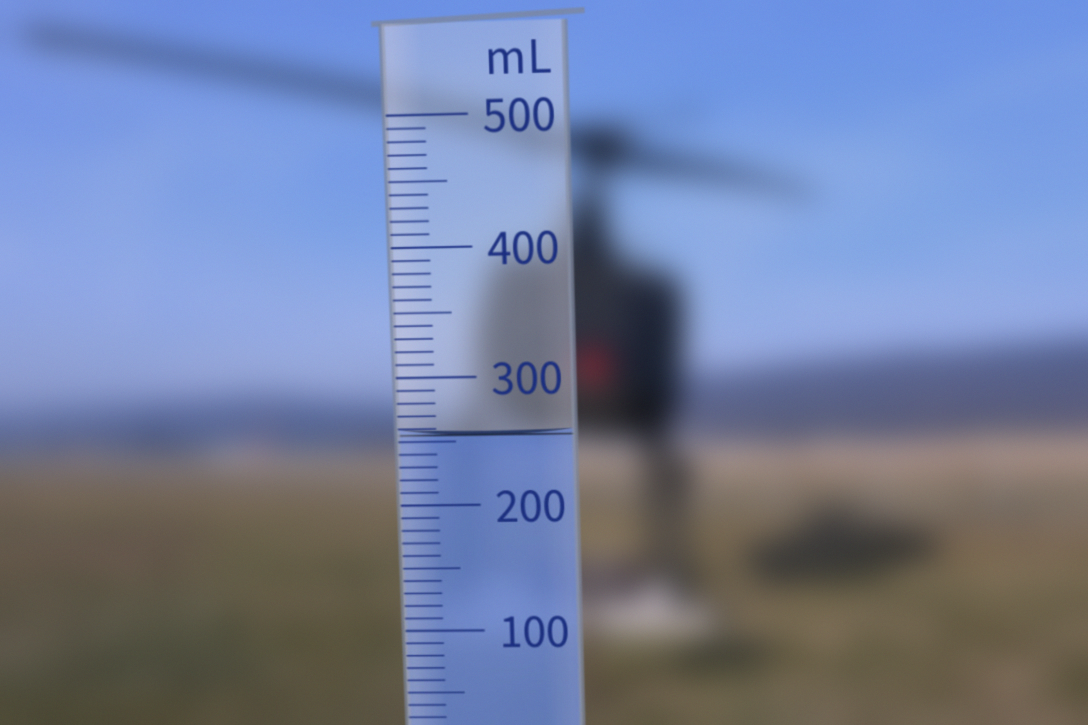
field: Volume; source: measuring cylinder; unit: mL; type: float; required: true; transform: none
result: 255 mL
